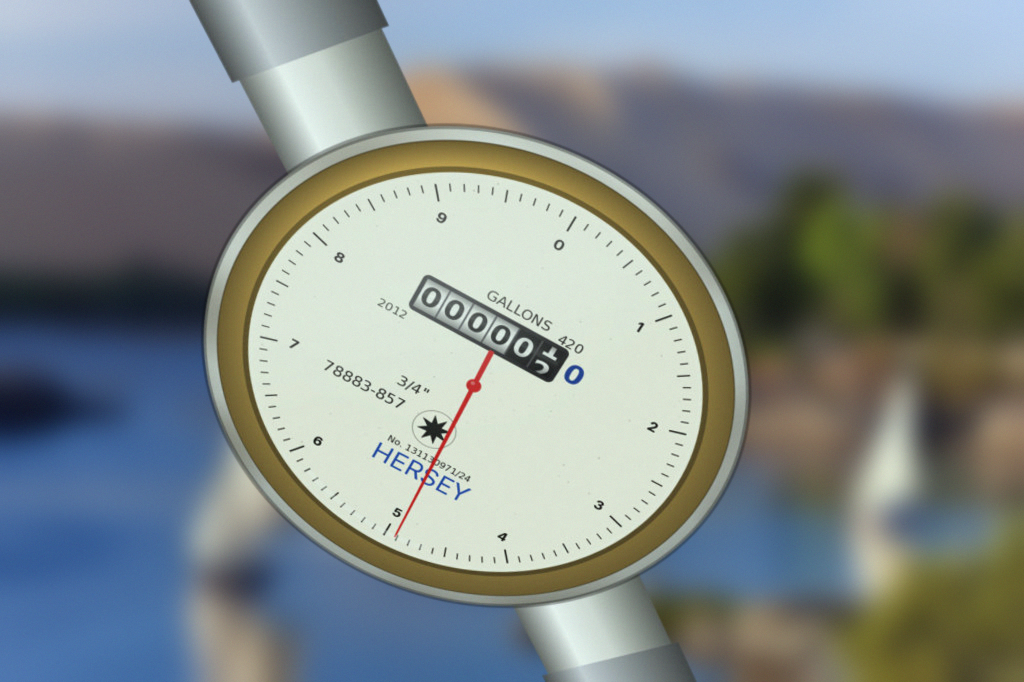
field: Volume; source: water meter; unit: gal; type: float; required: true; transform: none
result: 14.9 gal
